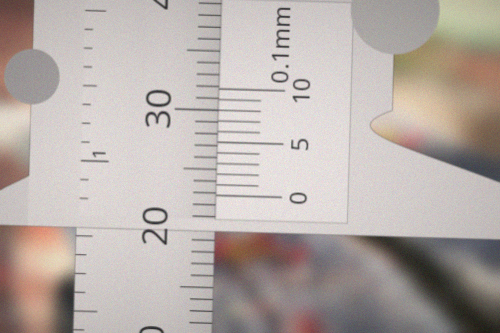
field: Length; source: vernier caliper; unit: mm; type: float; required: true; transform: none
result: 22.8 mm
